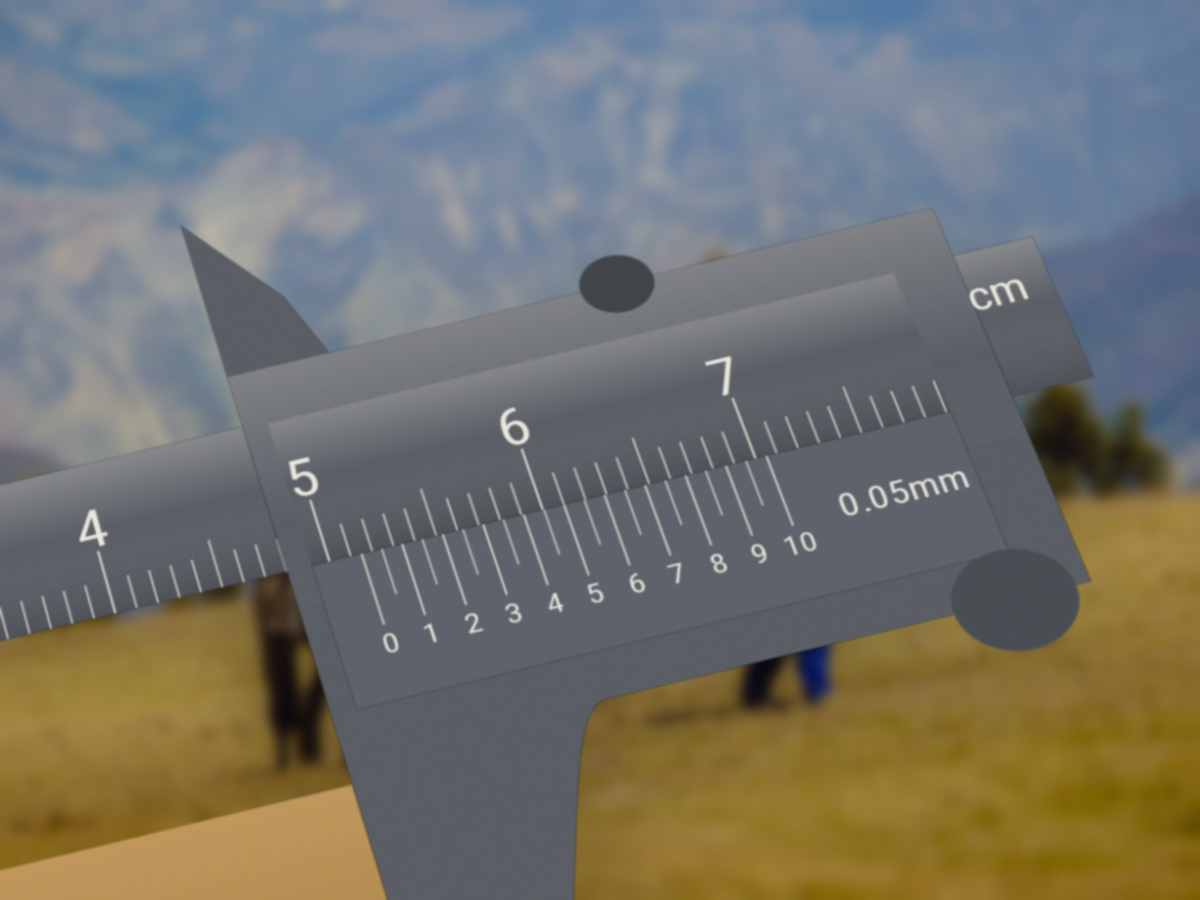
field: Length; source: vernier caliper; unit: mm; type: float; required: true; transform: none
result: 51.5 mm
